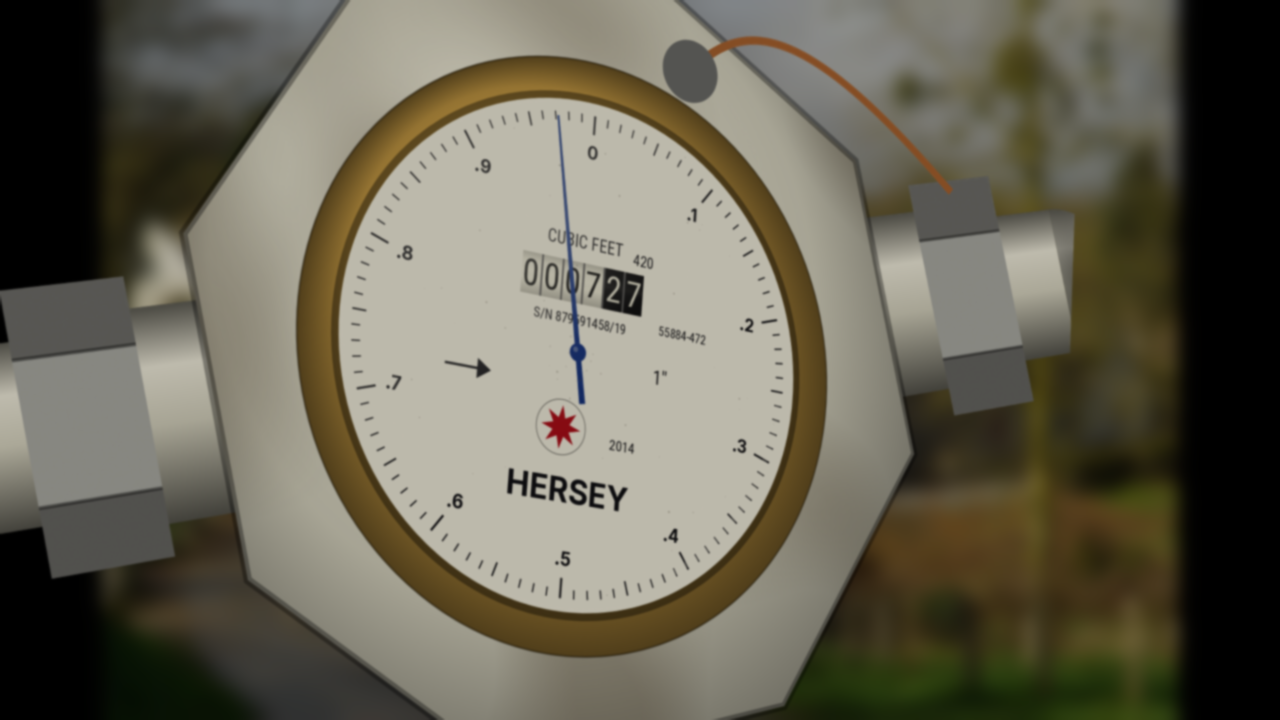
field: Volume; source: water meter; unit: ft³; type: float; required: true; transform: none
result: 726.97 ft³
